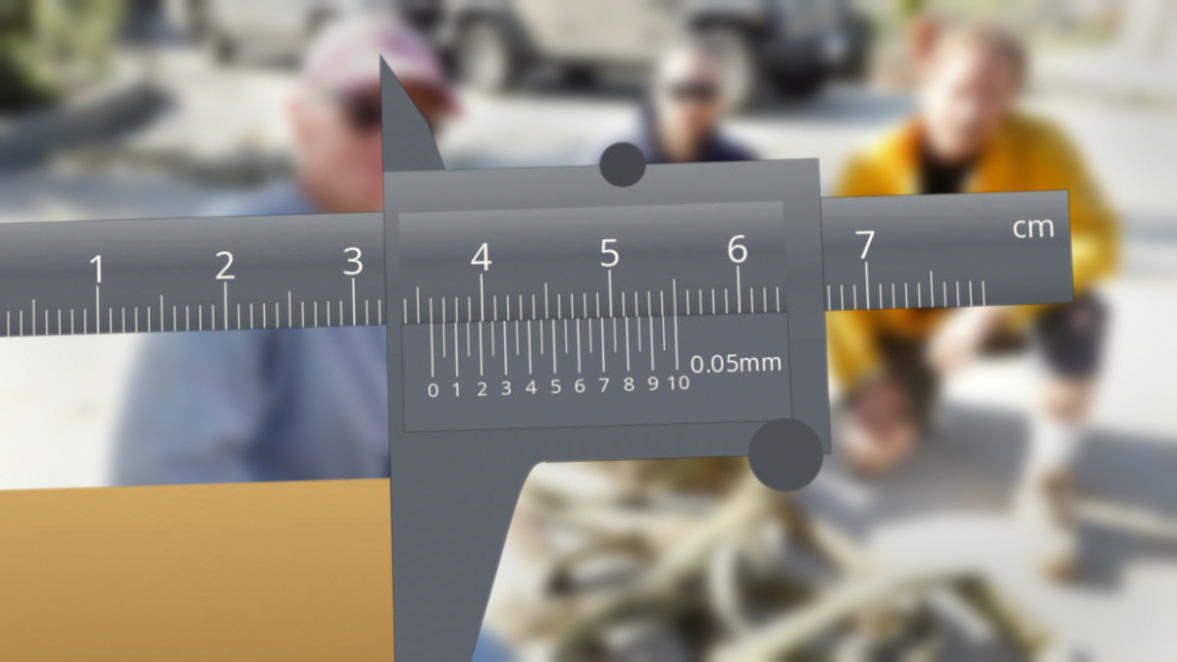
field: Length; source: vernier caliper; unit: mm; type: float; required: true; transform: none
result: 36.0 mm
